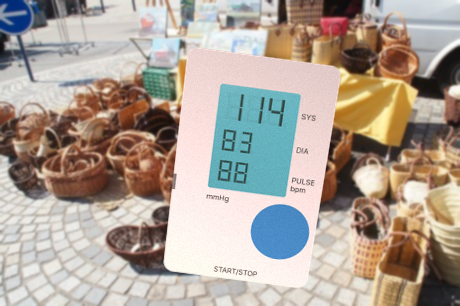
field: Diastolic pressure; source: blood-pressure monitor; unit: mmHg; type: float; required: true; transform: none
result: 83 mmHg
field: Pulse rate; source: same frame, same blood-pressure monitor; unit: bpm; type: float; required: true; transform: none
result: 88 bpm
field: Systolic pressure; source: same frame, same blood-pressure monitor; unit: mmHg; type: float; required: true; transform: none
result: 114 mmHg
